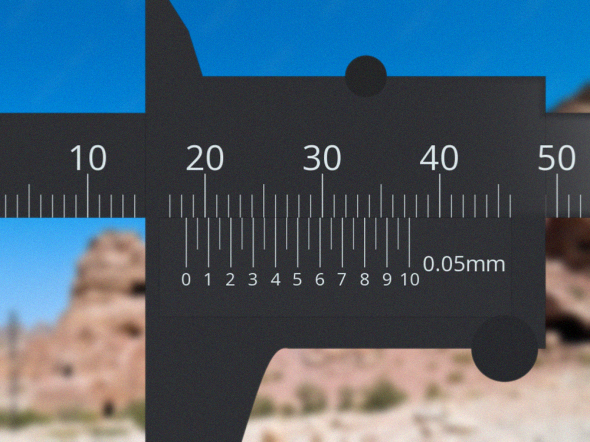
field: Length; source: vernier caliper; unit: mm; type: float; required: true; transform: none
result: 18.4 mm
